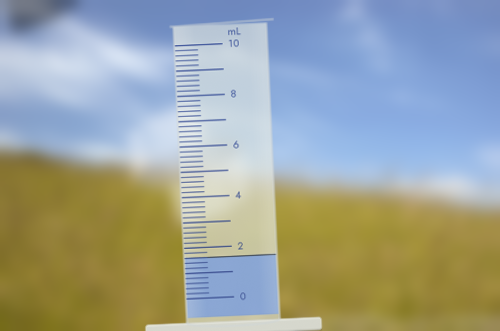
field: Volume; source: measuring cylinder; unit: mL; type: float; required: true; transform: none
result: 1.6 mL
